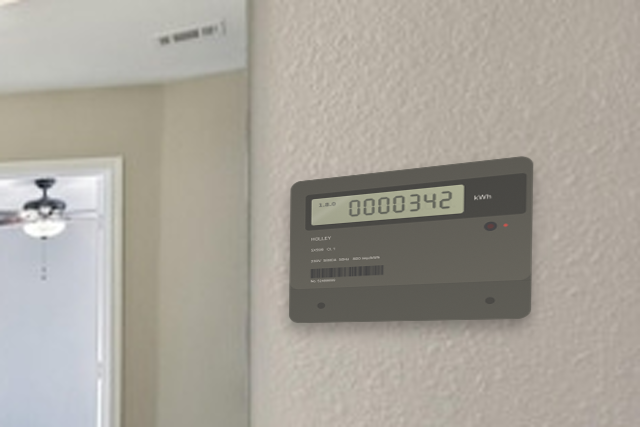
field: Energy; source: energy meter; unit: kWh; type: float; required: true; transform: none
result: 342 kWh
